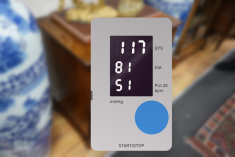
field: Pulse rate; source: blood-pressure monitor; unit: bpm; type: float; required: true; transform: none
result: 51 bpm
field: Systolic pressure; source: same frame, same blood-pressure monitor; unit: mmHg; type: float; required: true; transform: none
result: 117 mmHg
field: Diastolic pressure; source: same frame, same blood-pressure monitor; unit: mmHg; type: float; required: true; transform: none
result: 81 mmHg
